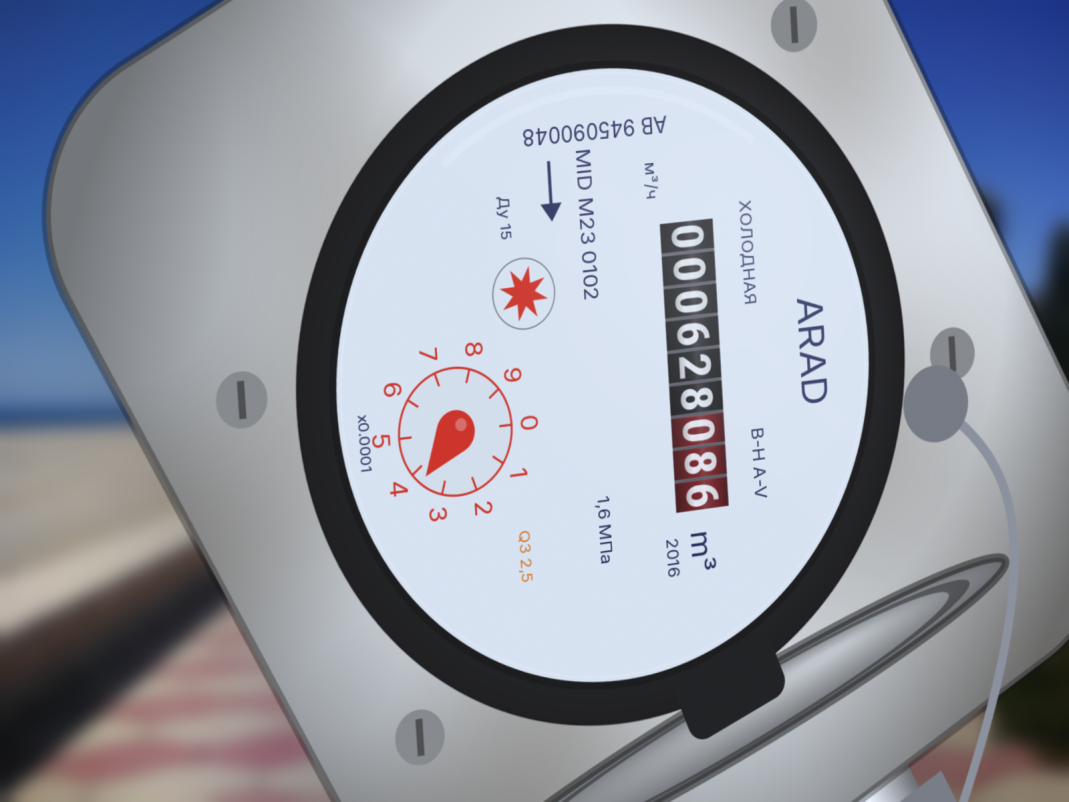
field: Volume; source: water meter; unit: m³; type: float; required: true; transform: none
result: 628.0863 m³
